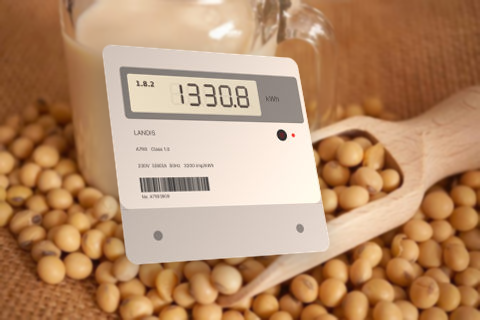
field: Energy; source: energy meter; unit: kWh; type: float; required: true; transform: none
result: 1330.8 kWh
